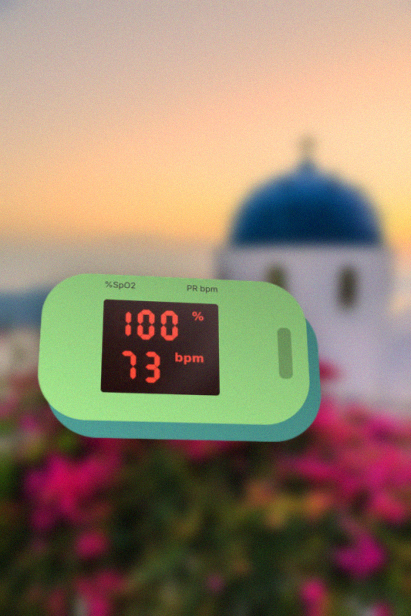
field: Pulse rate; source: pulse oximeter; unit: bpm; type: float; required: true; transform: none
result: 73 bpm
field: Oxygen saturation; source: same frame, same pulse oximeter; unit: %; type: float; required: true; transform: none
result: 100 %
